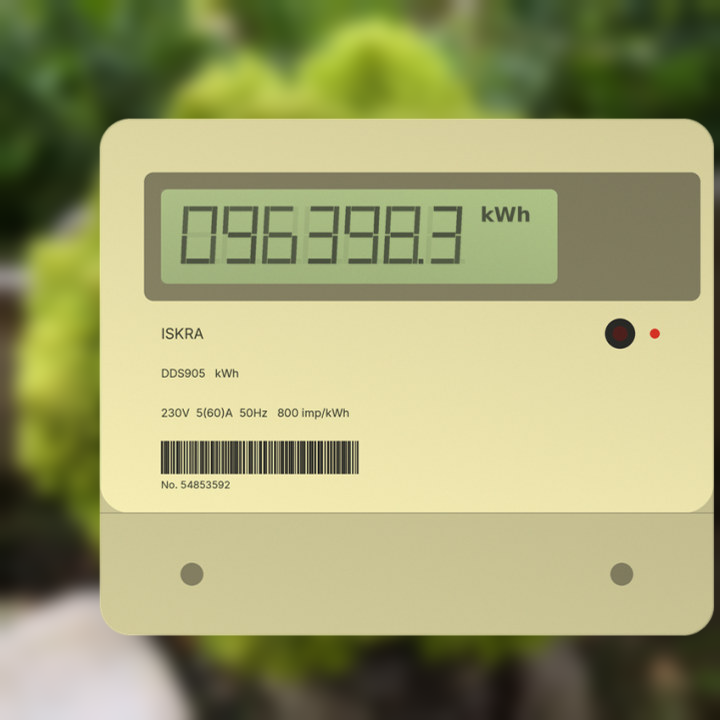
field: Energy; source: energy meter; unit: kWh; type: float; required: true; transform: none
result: 96398.3 kWh
